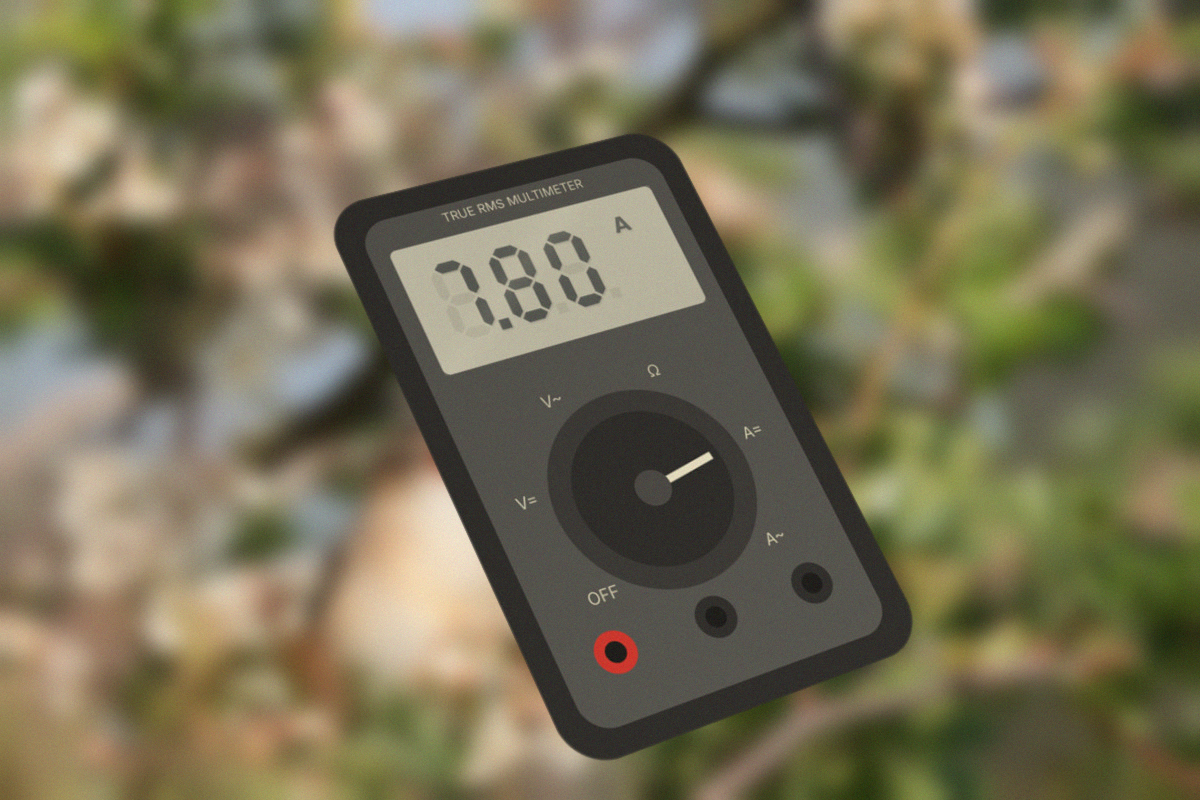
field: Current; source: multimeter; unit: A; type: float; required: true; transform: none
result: 7.80 A
